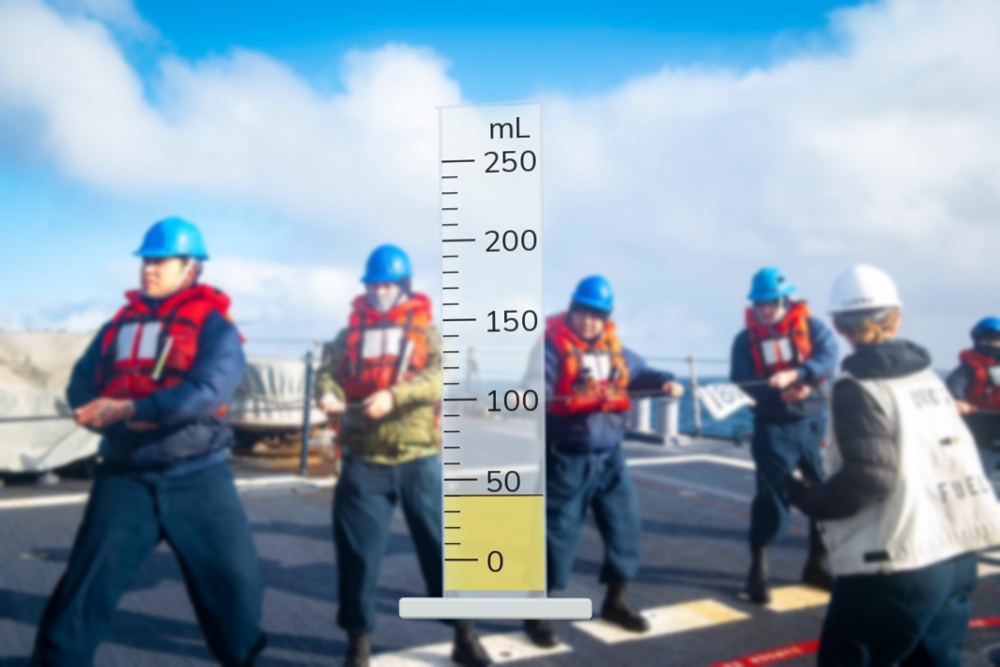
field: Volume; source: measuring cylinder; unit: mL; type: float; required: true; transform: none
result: 40 mL
